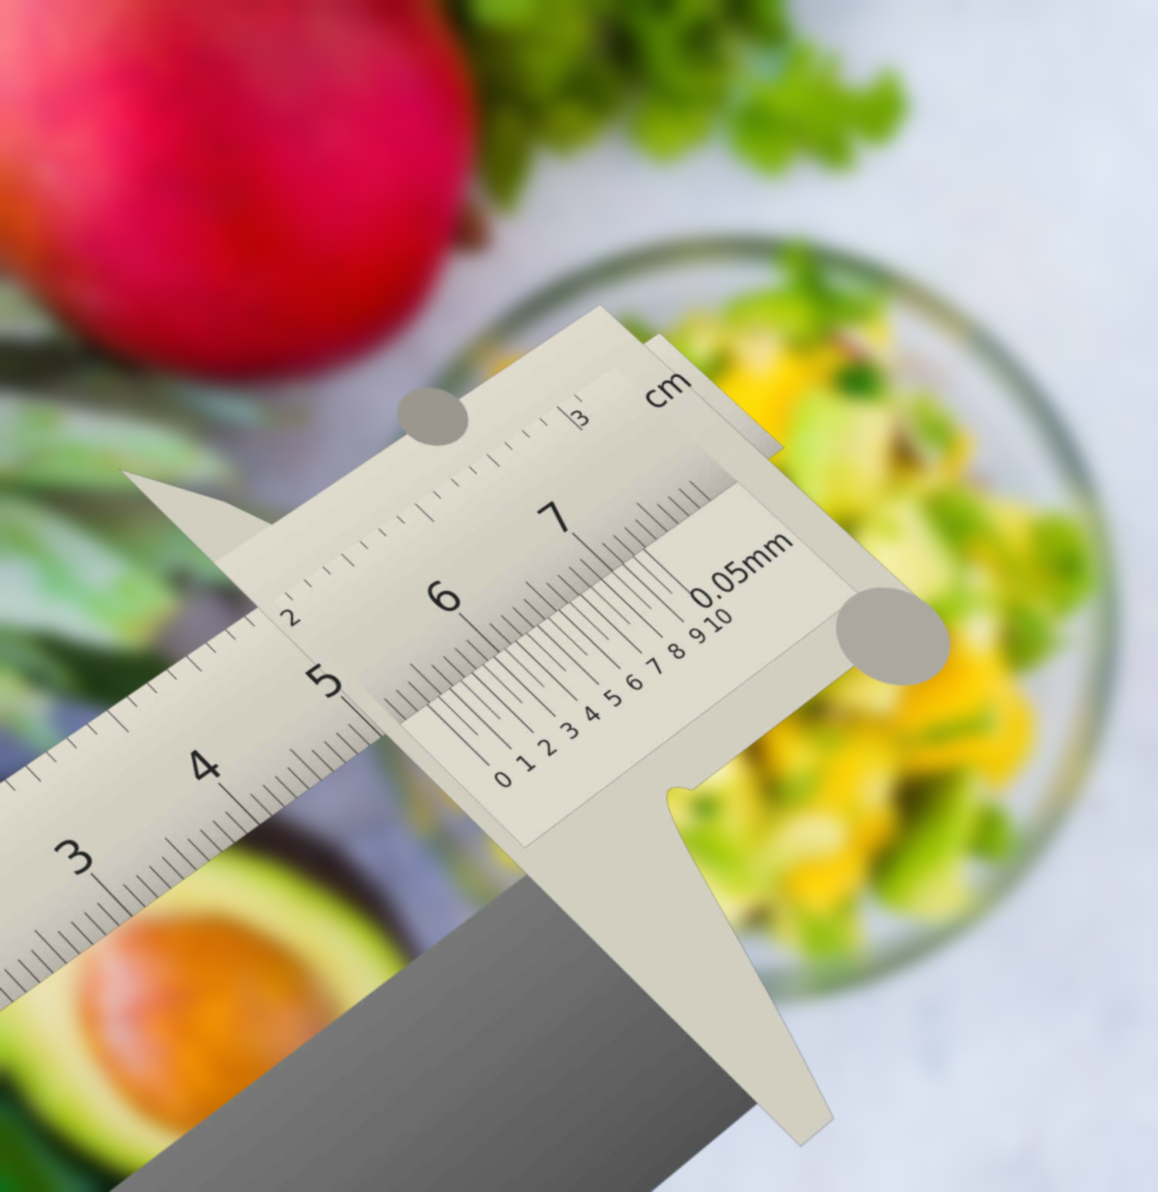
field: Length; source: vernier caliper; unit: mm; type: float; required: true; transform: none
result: 53.8 mm
